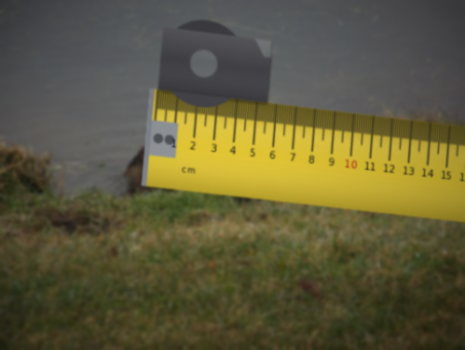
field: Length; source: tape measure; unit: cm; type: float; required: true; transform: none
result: 5.5 cm
